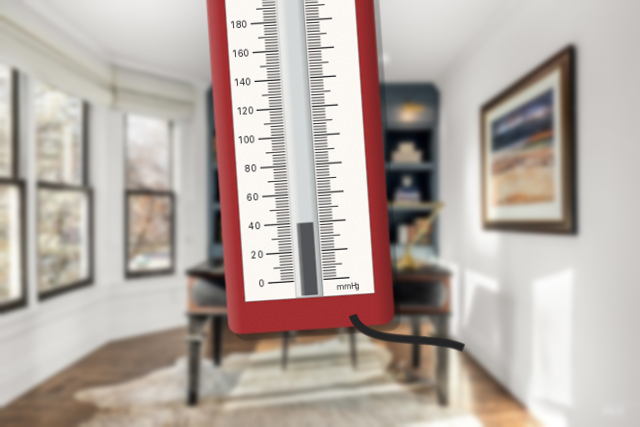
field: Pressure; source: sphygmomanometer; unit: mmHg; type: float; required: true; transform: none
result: 40 mmHg
